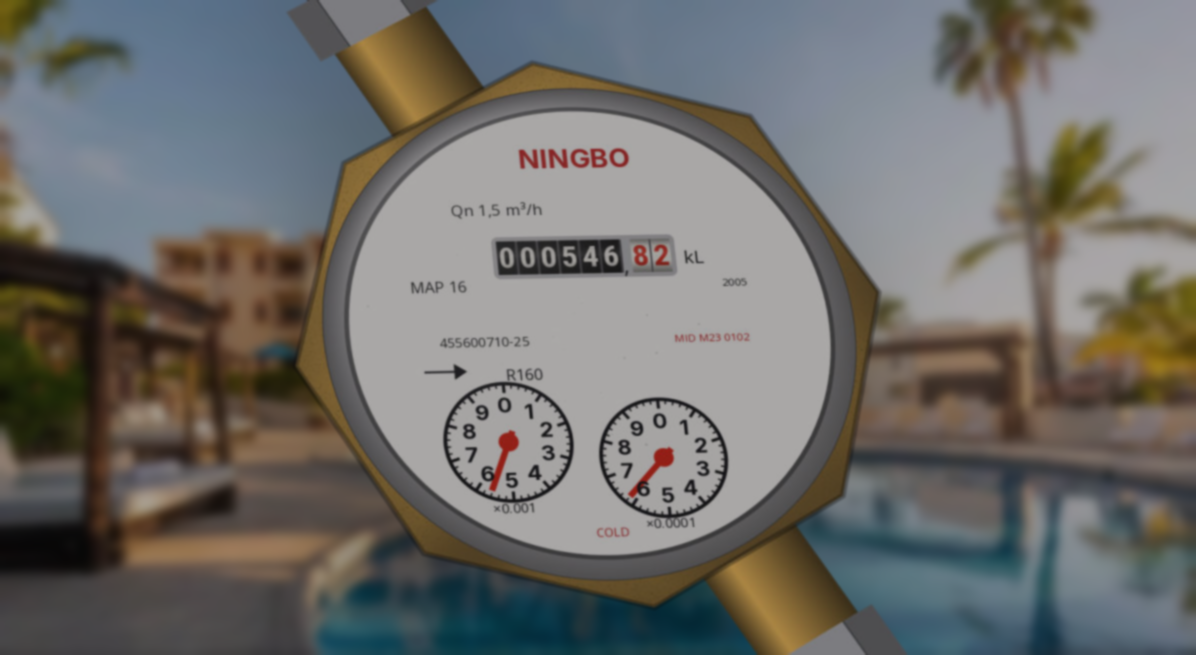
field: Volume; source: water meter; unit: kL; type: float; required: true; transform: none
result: 546.8256 kL
